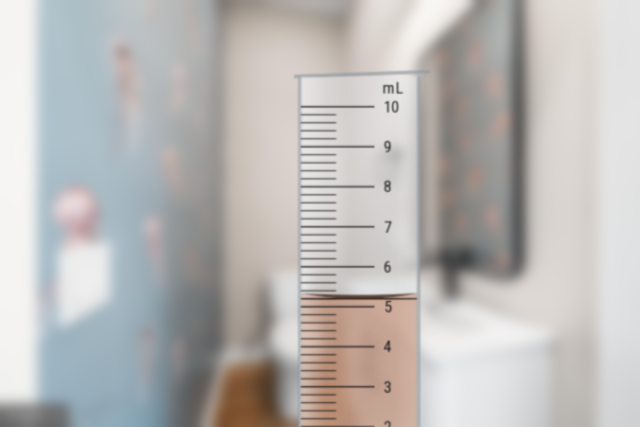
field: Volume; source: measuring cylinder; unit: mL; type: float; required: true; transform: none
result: 5.2 mL
